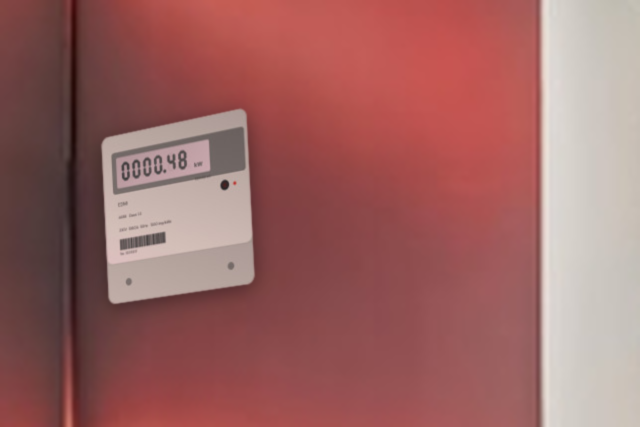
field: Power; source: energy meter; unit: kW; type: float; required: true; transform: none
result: 0.48 kW
